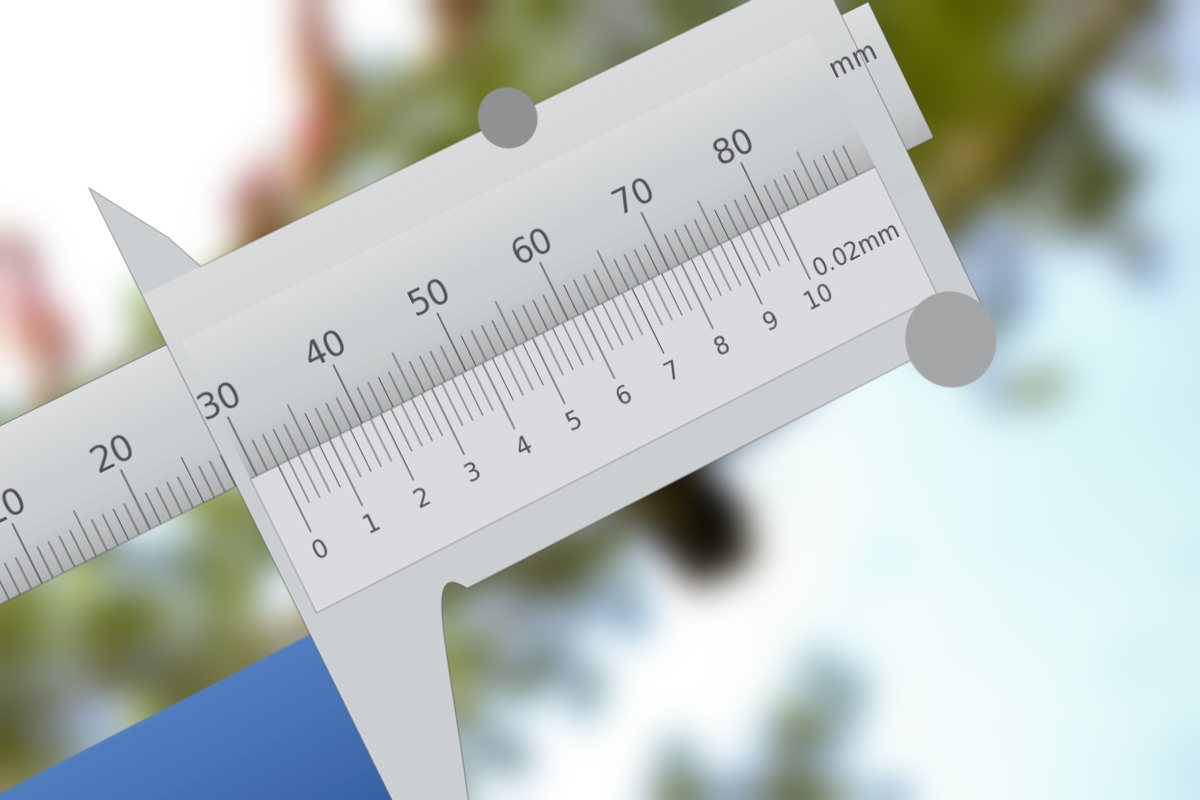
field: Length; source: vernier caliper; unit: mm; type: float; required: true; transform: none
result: 32.0 mm
